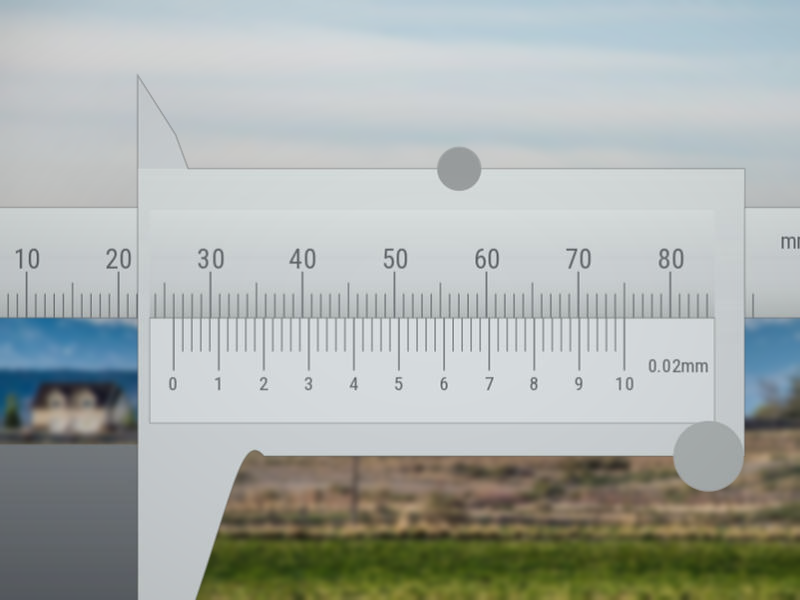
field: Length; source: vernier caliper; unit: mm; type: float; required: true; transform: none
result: 26.0 mm
